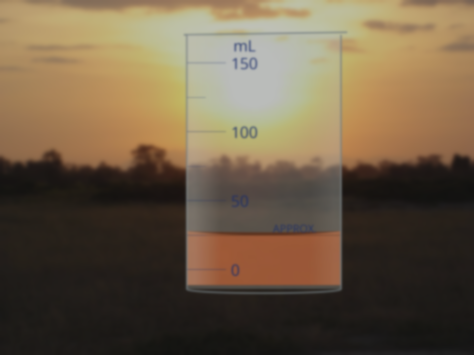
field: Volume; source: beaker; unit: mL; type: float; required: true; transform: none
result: 25 mL
